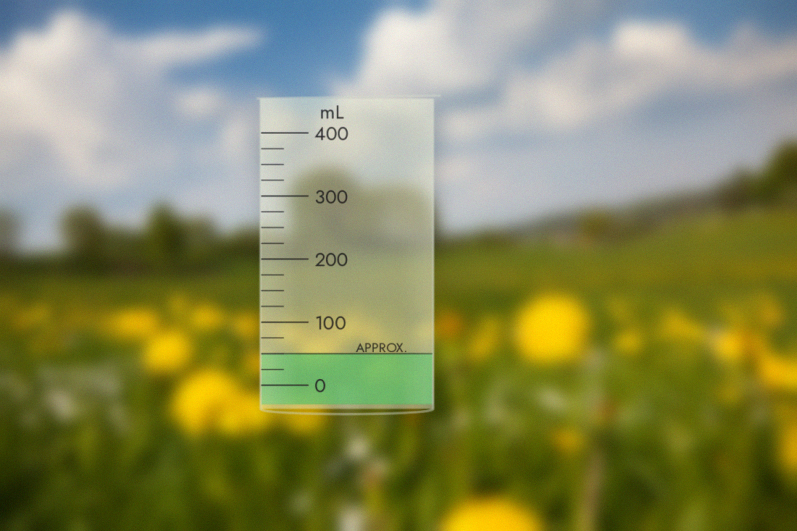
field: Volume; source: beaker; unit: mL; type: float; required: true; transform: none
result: 50 mL
